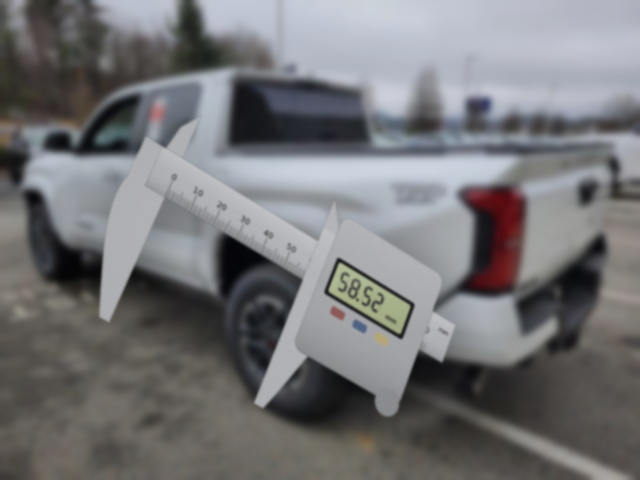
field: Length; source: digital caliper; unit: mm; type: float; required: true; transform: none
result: 58.52 mm
